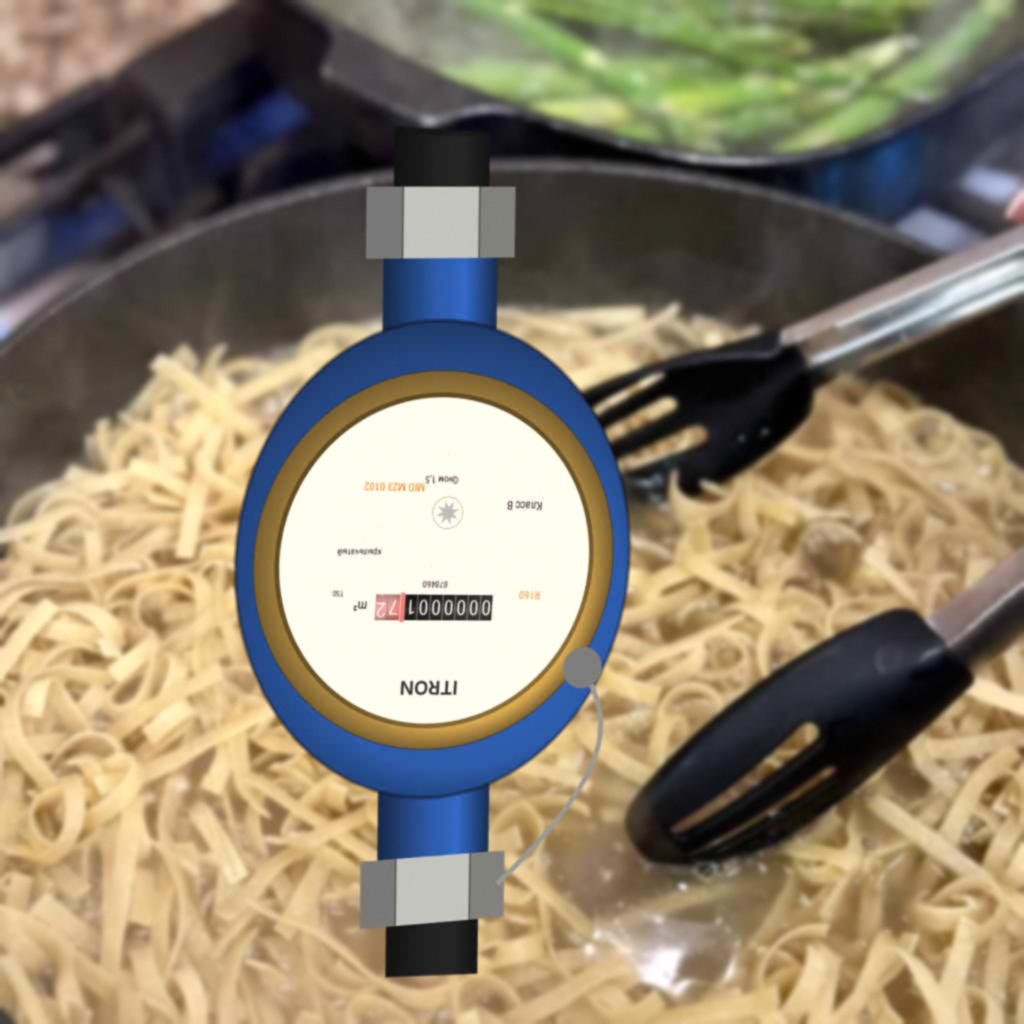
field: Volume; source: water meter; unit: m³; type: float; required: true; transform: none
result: 1.72 m³
